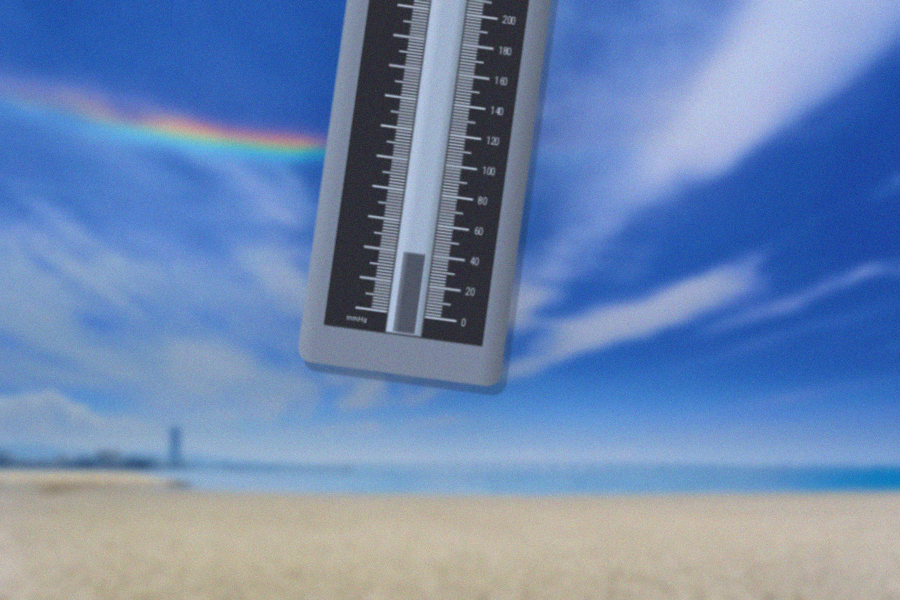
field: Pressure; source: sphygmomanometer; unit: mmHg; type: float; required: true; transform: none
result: 40 mmHg
